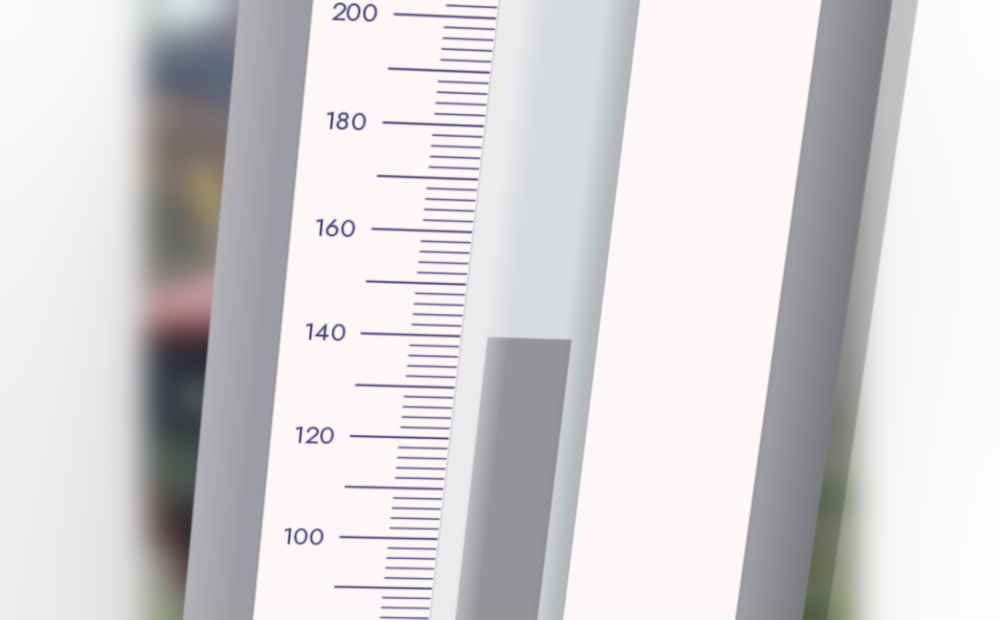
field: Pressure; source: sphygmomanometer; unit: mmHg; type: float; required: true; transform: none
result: 140 mmHg
